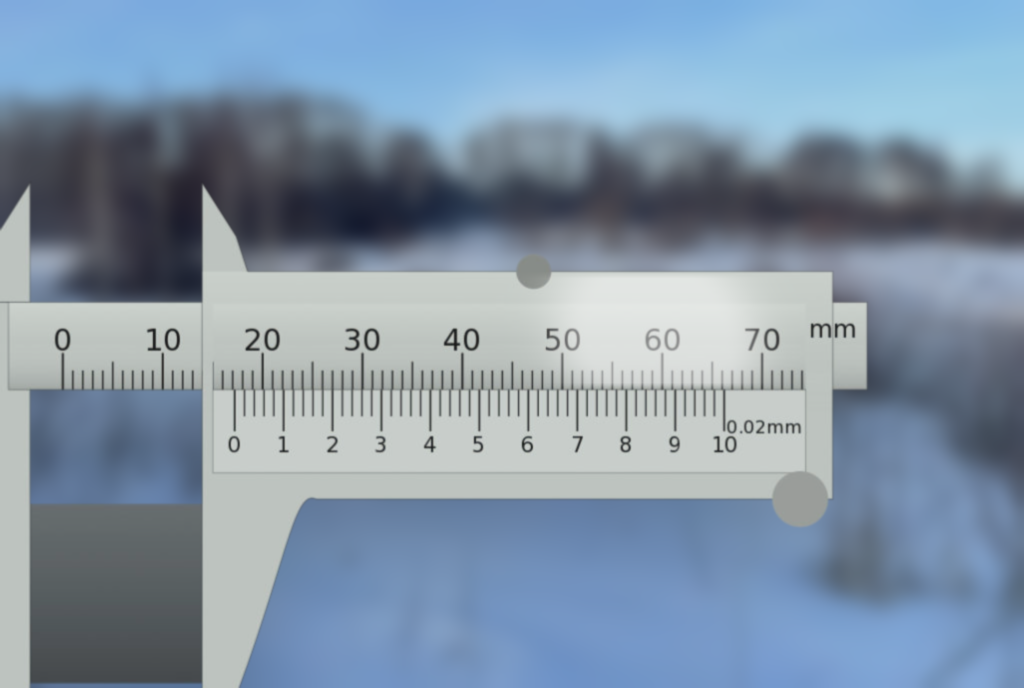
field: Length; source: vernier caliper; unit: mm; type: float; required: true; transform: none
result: 17.2 mm
